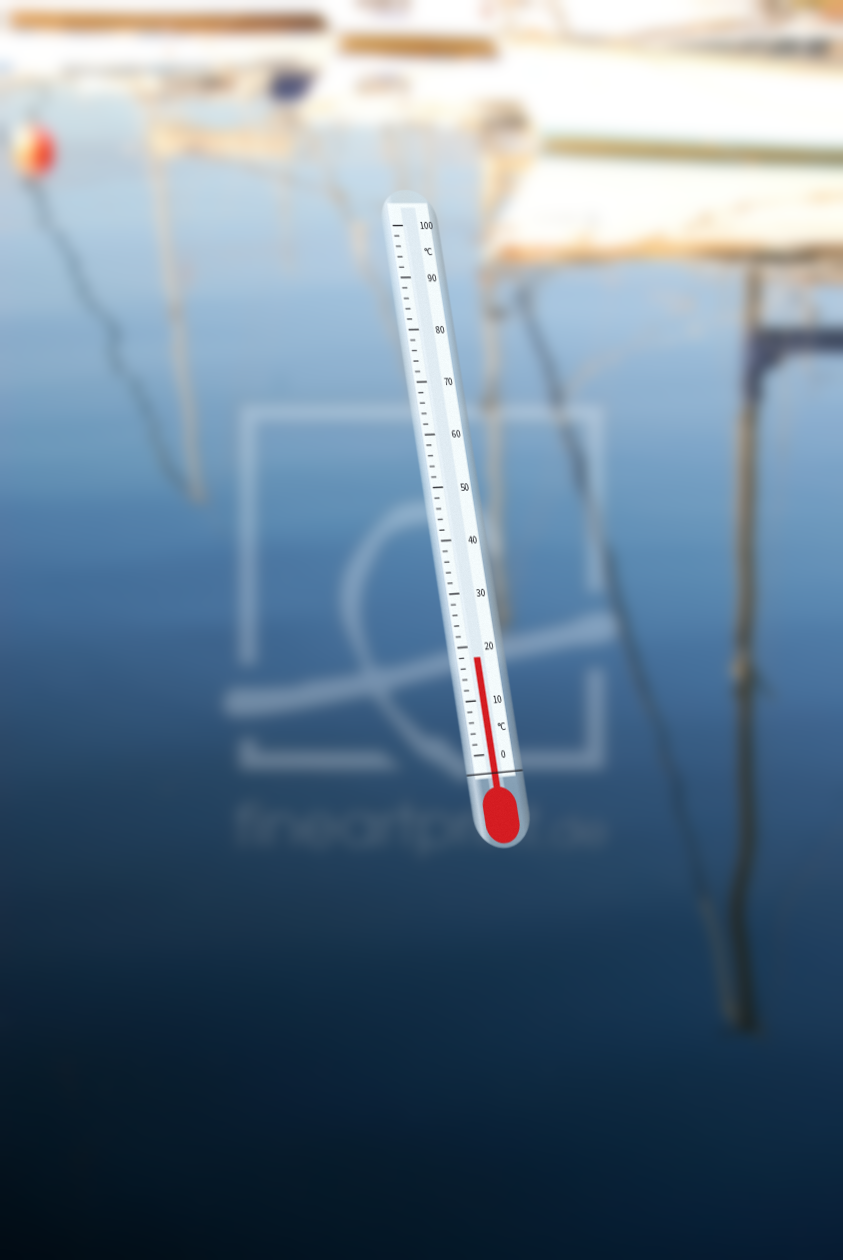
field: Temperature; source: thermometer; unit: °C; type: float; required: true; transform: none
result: 18 °C
